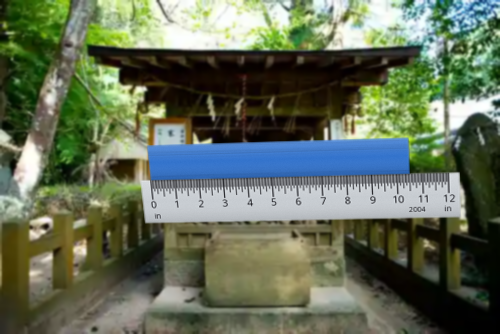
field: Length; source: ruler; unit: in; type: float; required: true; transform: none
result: 10.5 in
